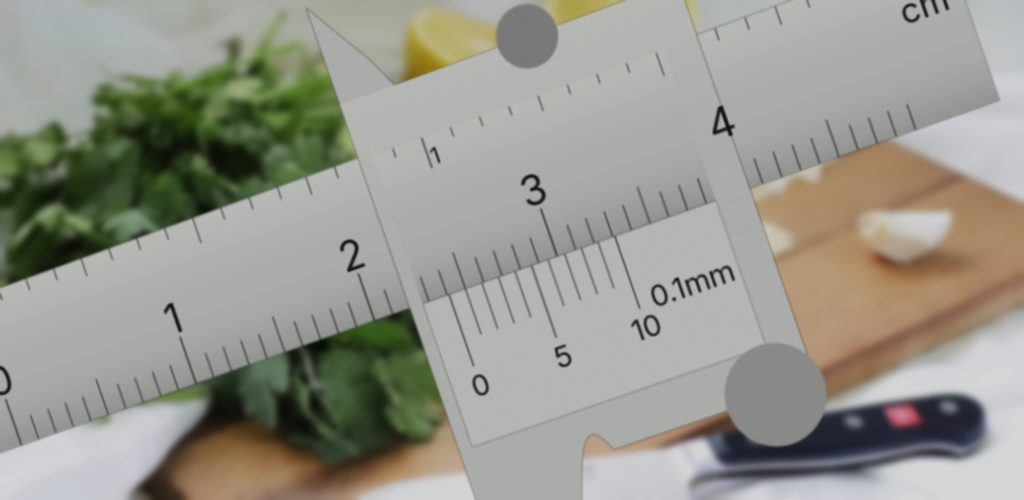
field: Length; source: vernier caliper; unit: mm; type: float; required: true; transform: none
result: 24.1 mm
